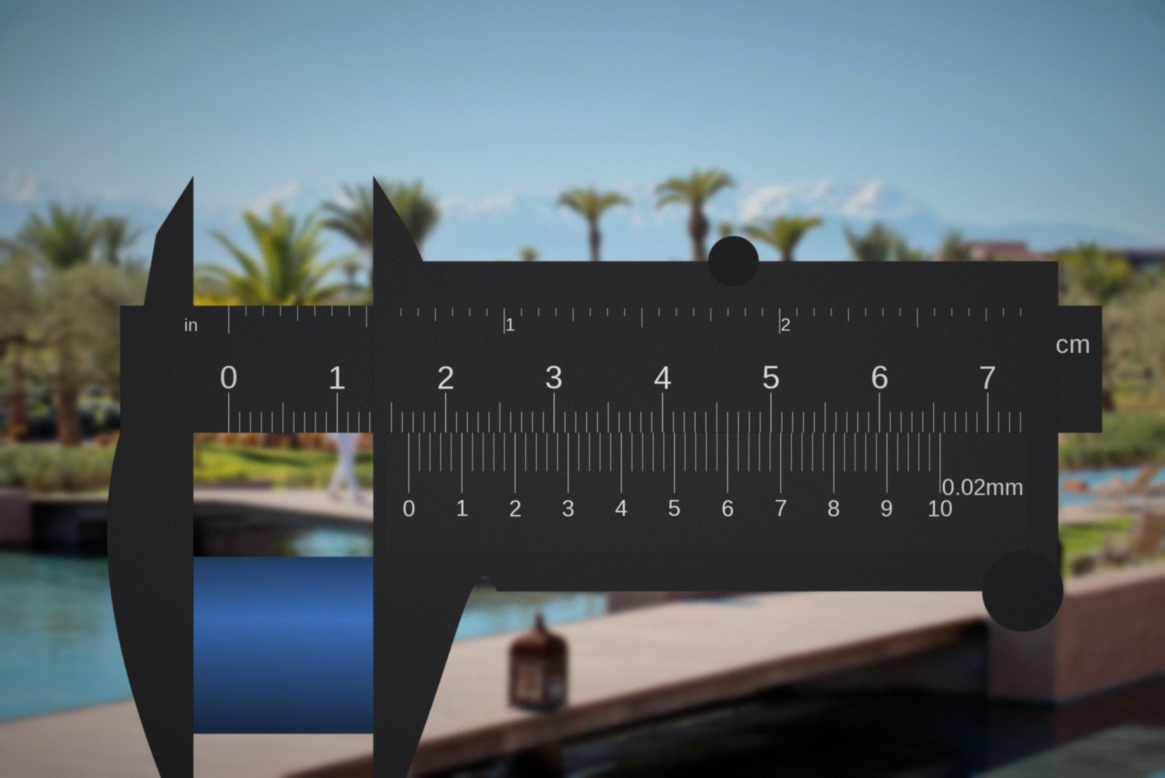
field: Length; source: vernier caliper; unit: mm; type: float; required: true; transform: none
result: 16.6 mm
